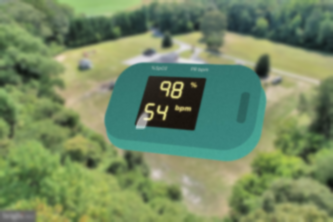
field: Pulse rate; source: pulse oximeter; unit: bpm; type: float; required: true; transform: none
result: 54 bpm
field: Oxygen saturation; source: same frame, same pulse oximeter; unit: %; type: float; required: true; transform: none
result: 98 %
